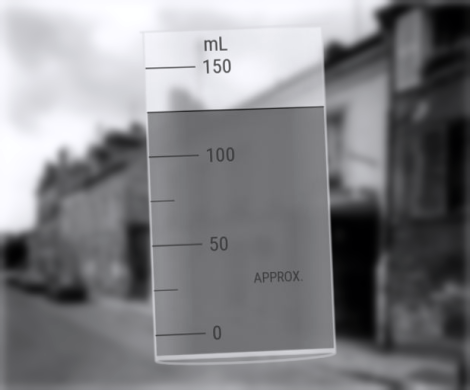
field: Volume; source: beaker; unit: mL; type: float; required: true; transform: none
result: 125 mL
